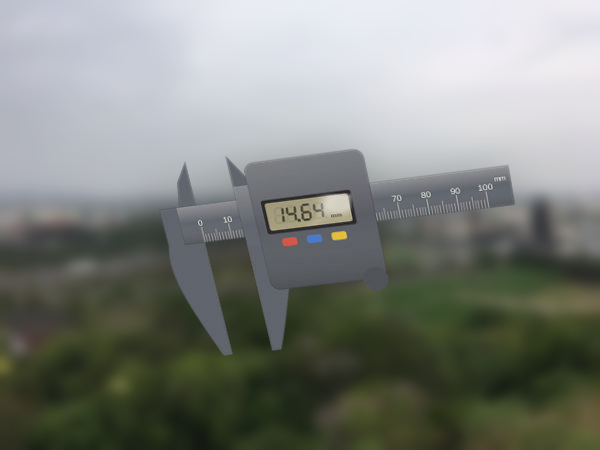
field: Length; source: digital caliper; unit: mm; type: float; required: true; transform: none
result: 14.64 mm
